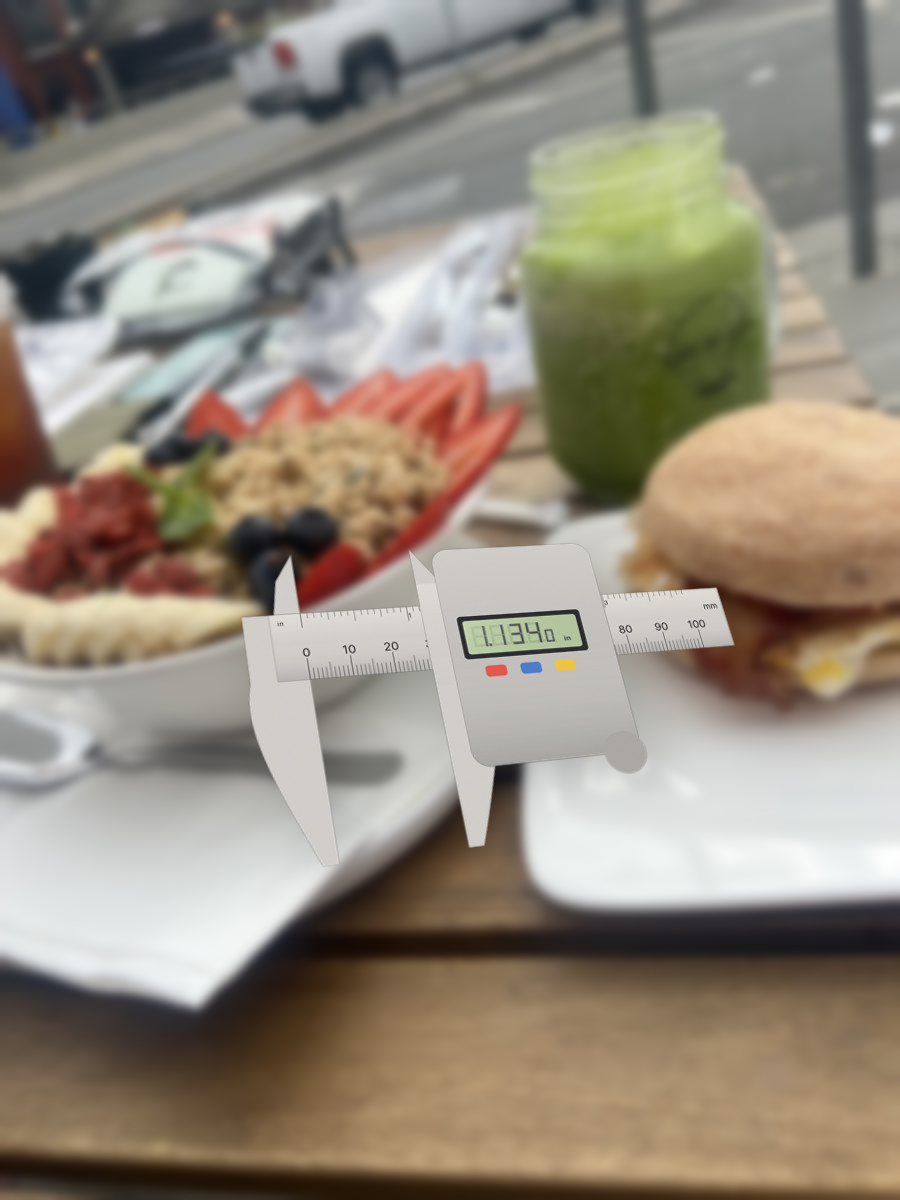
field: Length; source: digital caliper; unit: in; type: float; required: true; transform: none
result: 1.1340 in
